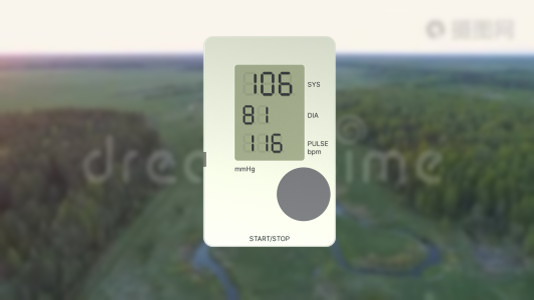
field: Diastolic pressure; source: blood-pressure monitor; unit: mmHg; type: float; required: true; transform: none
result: 81 mmHg
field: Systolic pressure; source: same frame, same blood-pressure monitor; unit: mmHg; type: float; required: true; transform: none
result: 106 mmHg
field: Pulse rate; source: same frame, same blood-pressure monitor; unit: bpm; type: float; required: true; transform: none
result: 116 bpm
